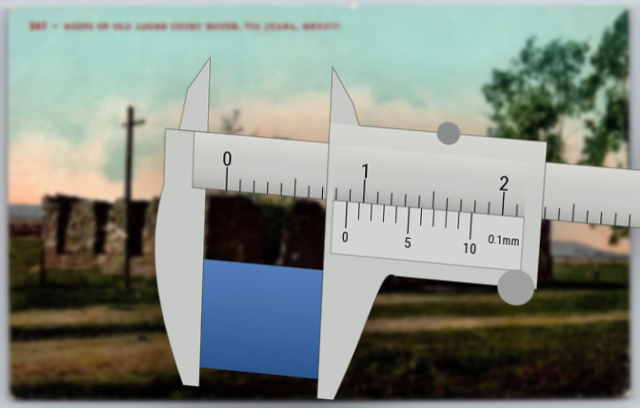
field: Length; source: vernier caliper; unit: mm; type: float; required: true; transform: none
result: 8.8 mm
